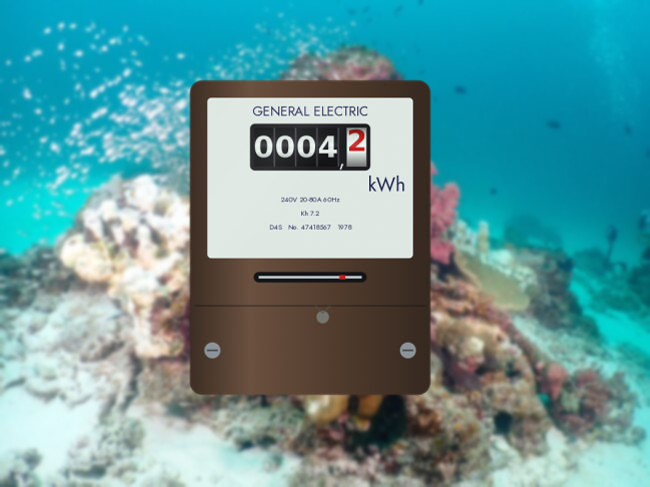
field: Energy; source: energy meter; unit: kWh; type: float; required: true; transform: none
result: 4.2 kWh
